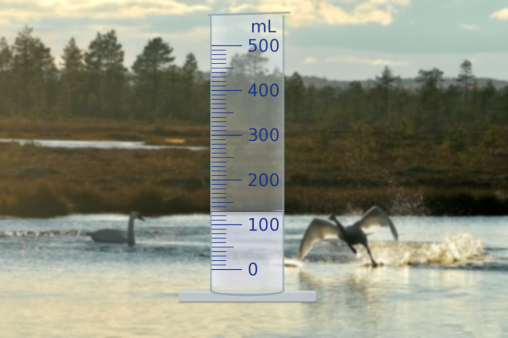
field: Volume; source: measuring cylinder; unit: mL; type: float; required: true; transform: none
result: 130 mL
